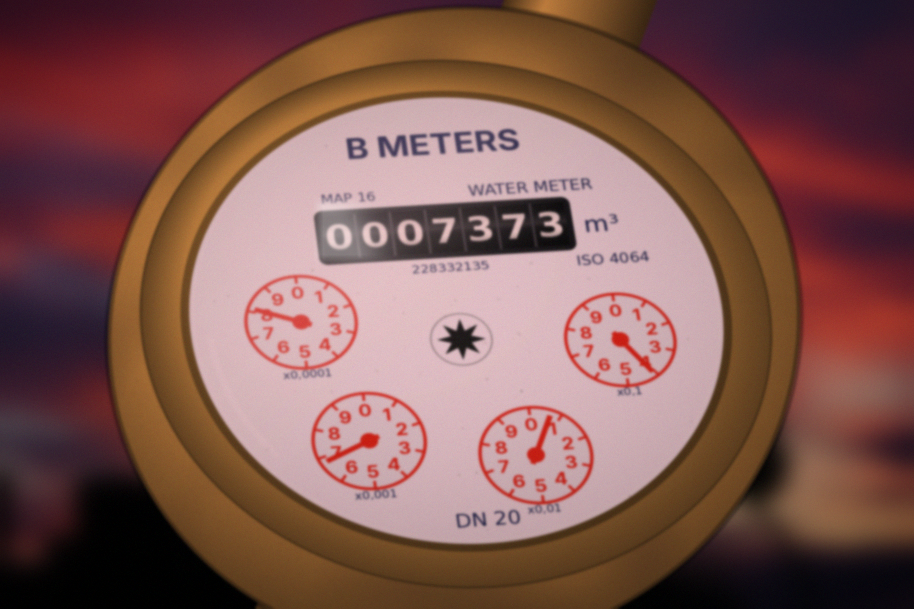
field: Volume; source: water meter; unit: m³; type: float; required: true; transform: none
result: 7373.4068 m³
